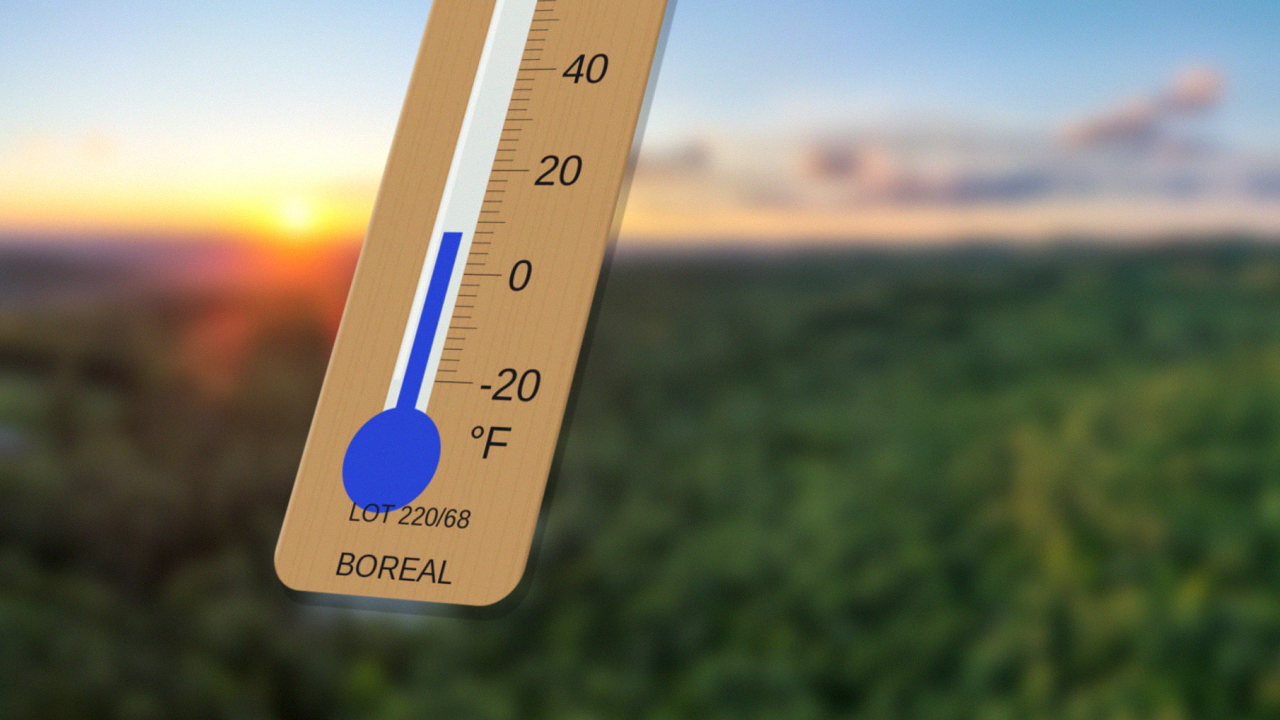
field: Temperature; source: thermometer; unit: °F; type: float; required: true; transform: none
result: 8 °F
